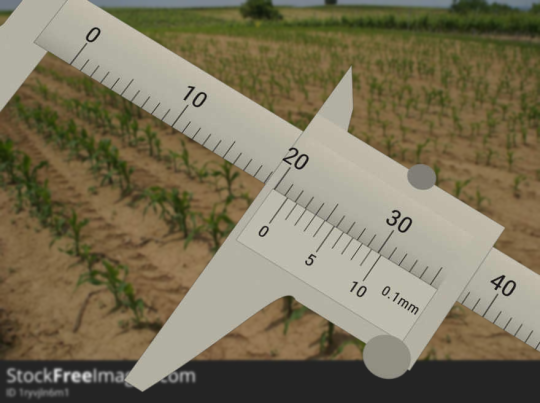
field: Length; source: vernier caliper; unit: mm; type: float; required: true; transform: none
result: 21.3 mm
